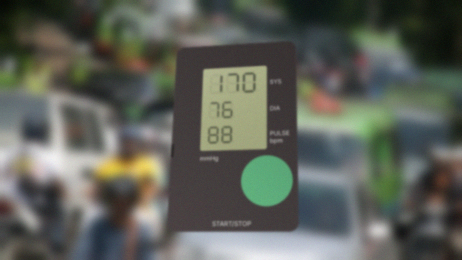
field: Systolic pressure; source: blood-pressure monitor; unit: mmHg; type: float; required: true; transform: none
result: 170 mmHg
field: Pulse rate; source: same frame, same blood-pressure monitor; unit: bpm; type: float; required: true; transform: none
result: 88 bpm
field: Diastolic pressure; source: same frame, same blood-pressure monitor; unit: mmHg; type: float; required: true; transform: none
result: 76 mmHg
